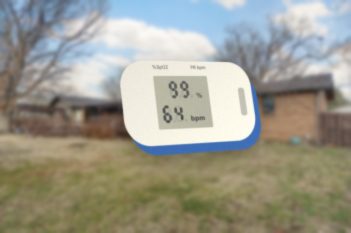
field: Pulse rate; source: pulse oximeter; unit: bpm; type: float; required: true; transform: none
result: 64 bpm
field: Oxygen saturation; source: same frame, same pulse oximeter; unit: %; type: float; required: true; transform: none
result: 99 %
